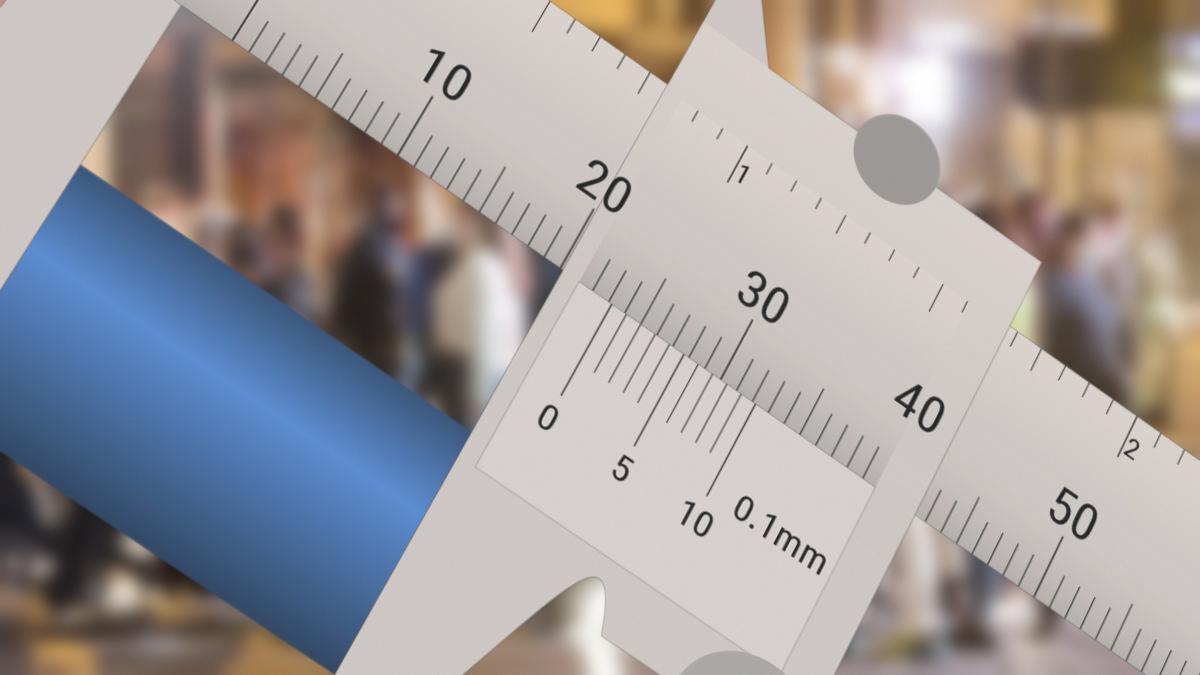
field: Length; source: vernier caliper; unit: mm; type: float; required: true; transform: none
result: 23.2 mm
